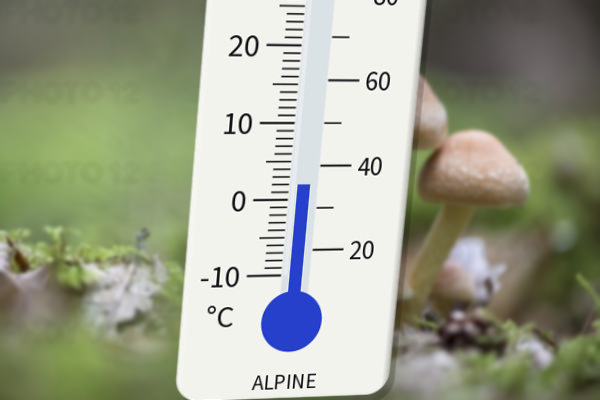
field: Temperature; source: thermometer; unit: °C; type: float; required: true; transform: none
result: 2 °C
